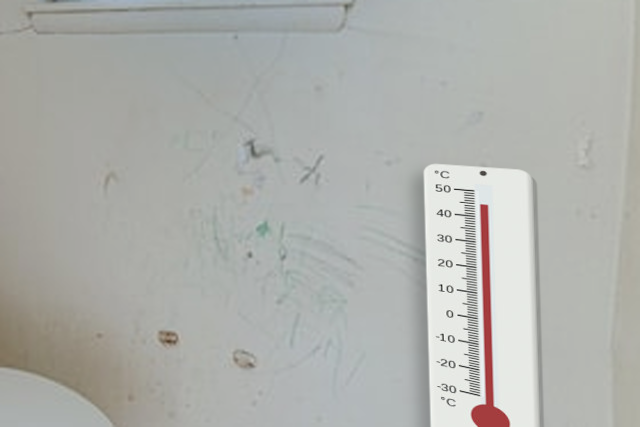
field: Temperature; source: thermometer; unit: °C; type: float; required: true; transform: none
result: 45 °C
